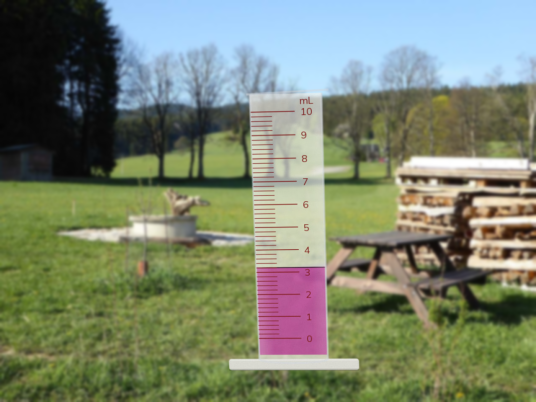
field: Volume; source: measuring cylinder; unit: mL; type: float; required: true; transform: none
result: 3.2 mL
